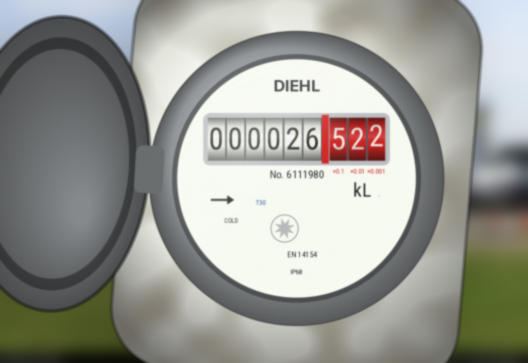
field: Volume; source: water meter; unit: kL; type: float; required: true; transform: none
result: 26.522 kL
